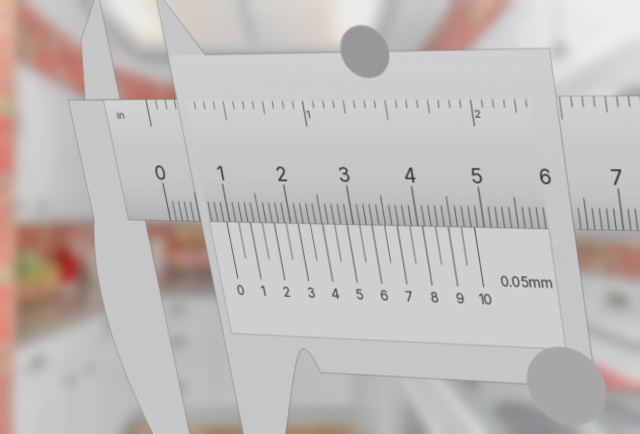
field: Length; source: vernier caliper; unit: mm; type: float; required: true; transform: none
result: 9.5 mm
